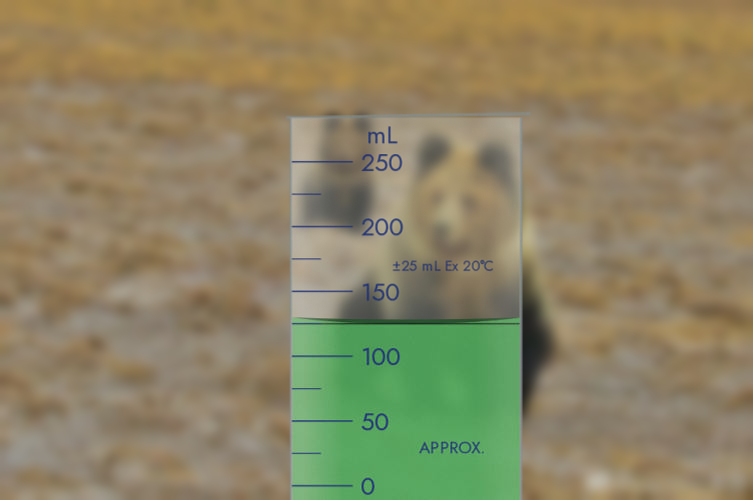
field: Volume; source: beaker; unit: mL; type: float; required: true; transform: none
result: 125 mL
